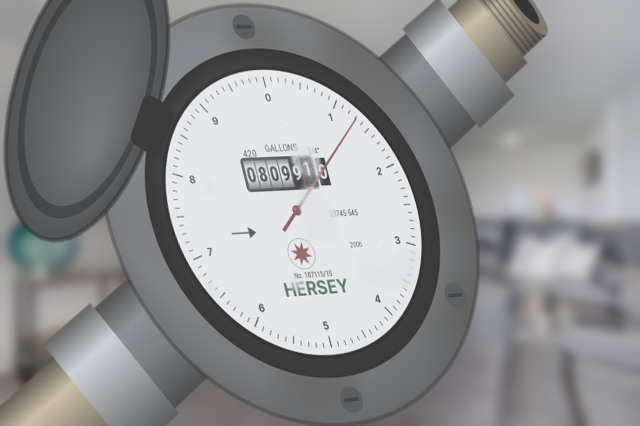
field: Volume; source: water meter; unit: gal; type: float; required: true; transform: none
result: 809911.3 gal
